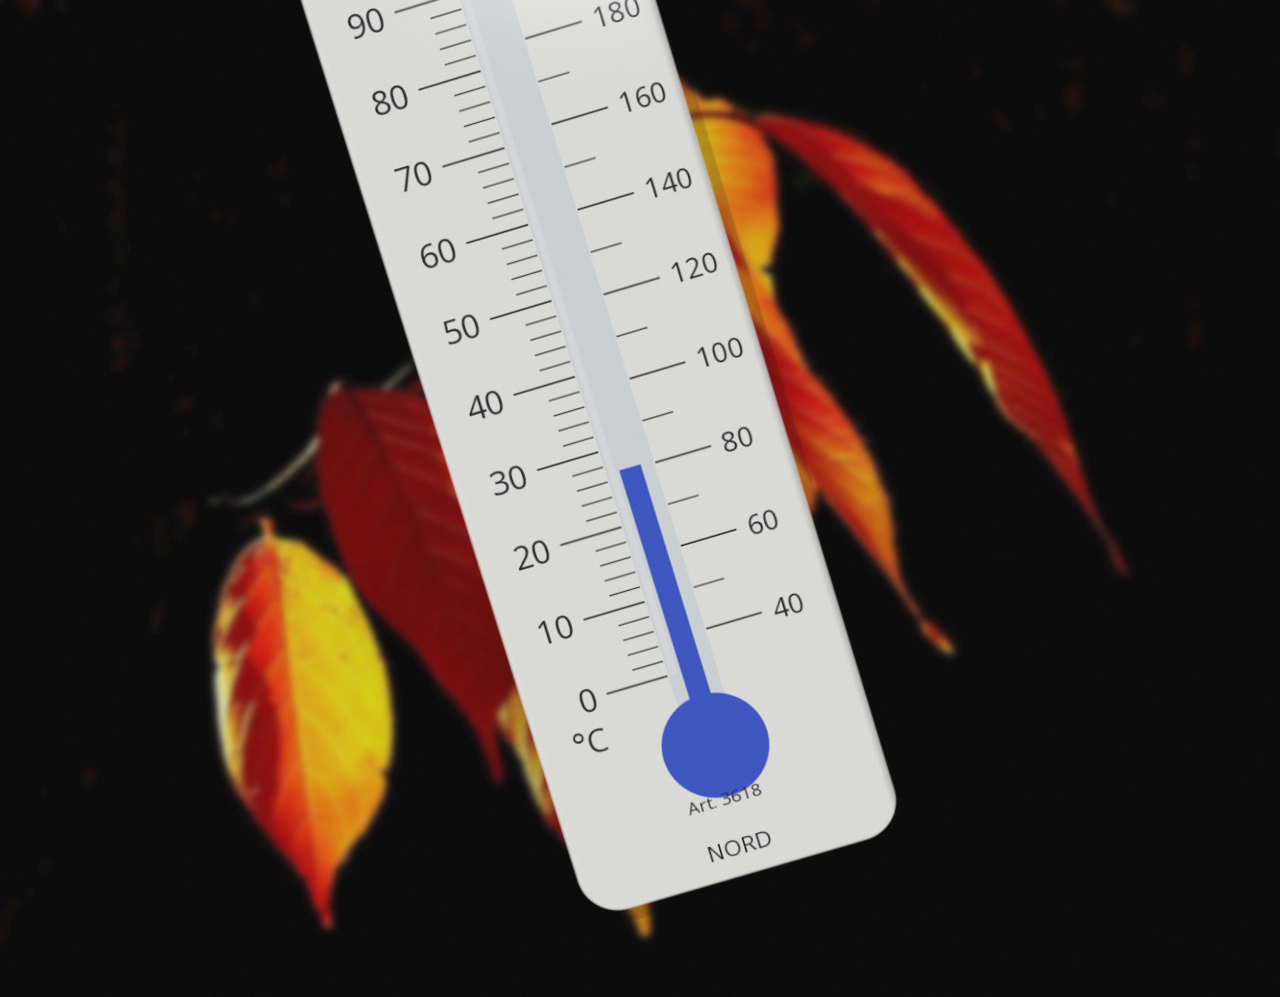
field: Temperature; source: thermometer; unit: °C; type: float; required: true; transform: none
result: 27 °C
